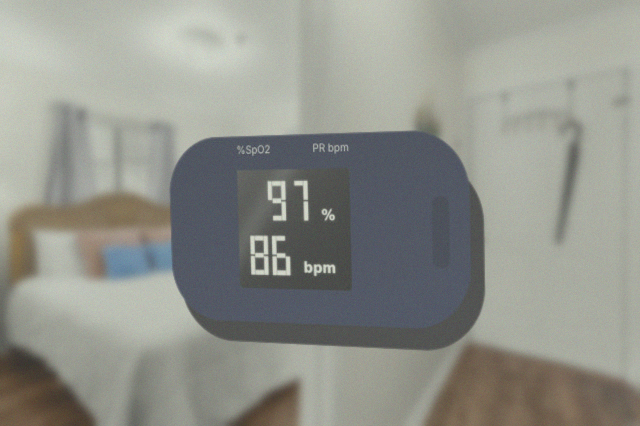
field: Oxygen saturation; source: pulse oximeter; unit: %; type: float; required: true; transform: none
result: 97 %
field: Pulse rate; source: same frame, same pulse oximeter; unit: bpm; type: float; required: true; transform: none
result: 86 bpm
